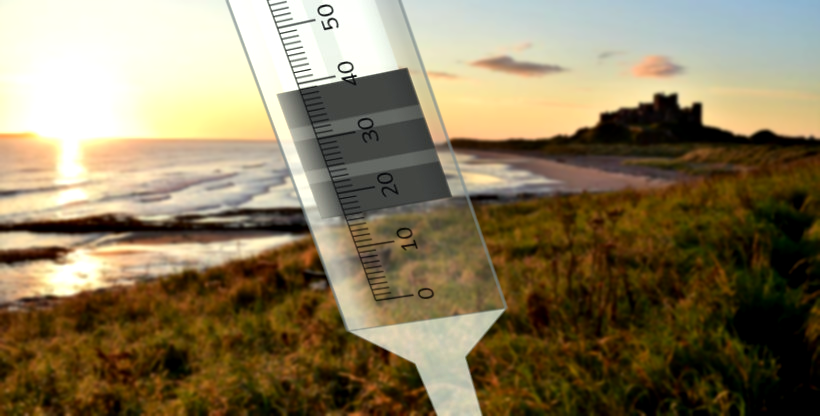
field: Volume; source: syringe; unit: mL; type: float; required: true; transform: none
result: 16 mL
